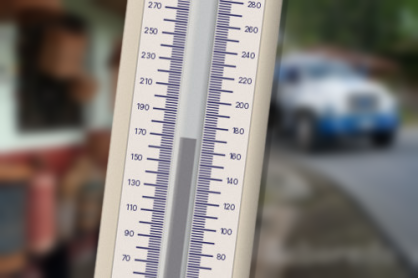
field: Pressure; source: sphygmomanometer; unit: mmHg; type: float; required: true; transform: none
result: 170 mmHg
